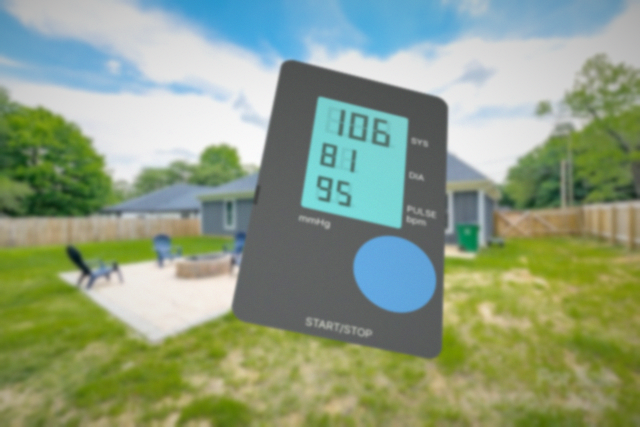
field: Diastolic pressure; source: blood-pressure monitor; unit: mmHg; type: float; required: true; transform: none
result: 81 mmHg
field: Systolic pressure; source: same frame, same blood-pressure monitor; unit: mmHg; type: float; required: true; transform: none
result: 106 mmHg
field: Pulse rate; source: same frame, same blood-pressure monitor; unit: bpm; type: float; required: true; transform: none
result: 95 bpm
